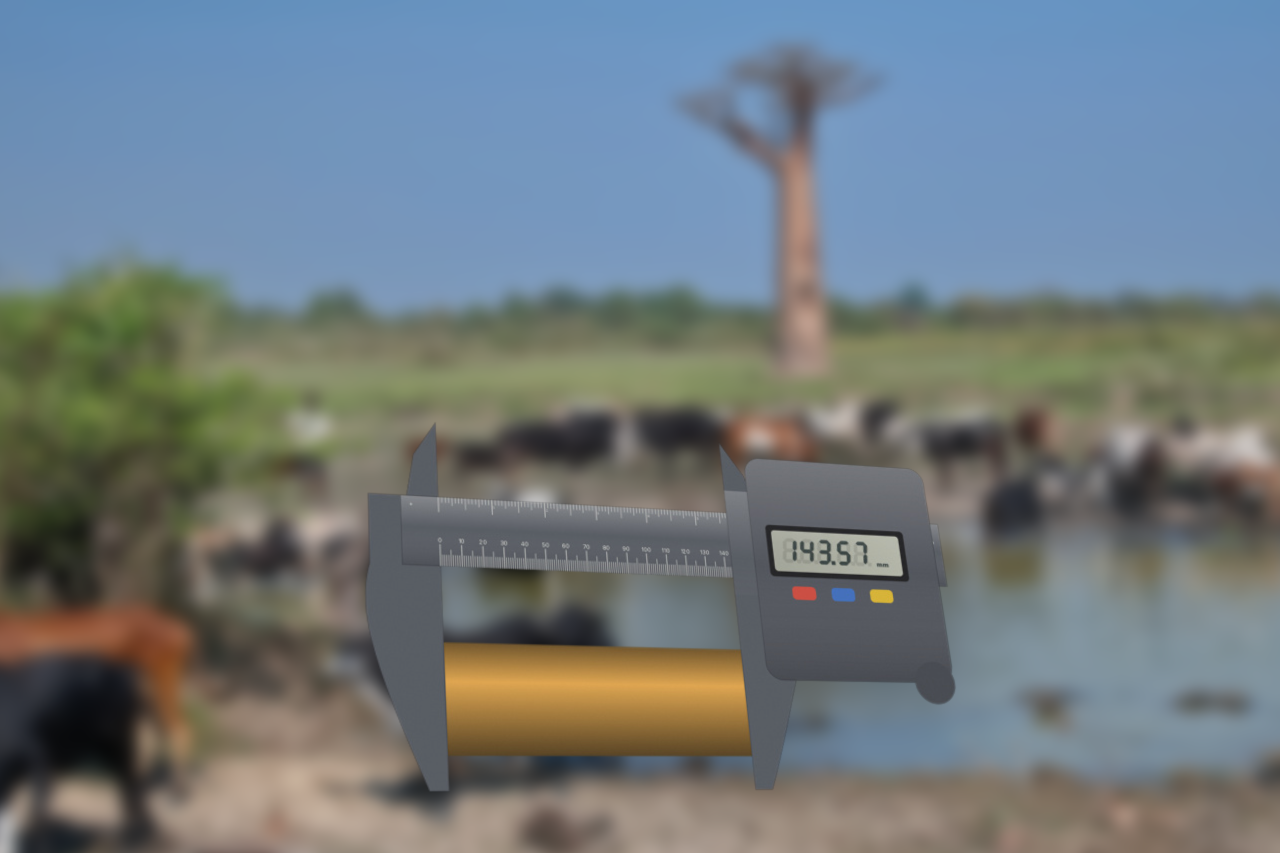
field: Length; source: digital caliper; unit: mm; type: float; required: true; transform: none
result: 143.57 mm
